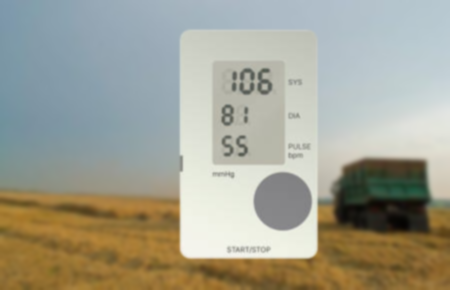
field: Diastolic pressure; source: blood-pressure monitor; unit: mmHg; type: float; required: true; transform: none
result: 81 mmHg
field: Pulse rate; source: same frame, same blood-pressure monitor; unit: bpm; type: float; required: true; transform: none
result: 55 bpm
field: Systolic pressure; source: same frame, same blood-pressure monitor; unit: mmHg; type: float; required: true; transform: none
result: 106 mmHg
